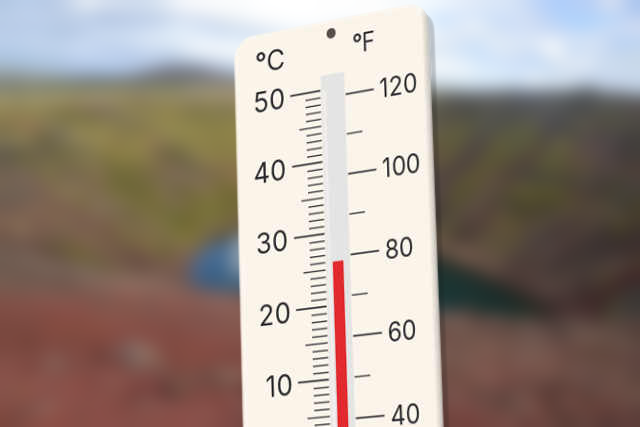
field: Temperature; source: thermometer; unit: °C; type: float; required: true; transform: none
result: 26 °C
